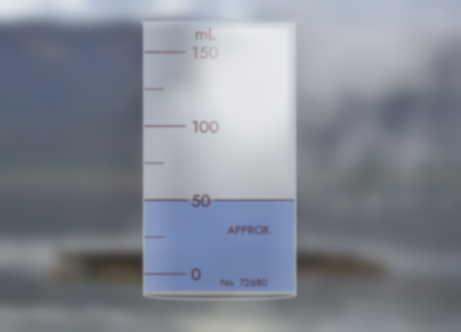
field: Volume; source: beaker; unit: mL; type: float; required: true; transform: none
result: 50 mL
